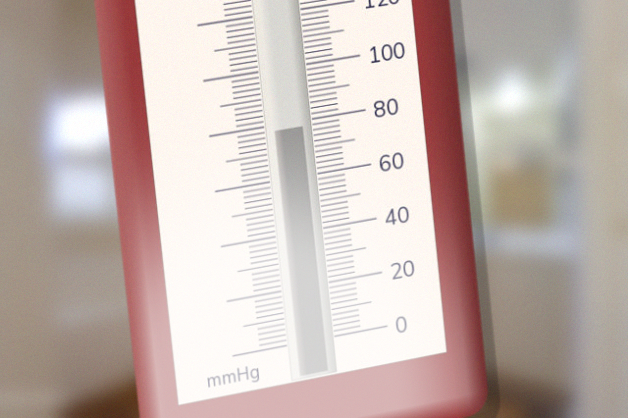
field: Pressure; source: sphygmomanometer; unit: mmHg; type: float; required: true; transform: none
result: 78 mmHg
